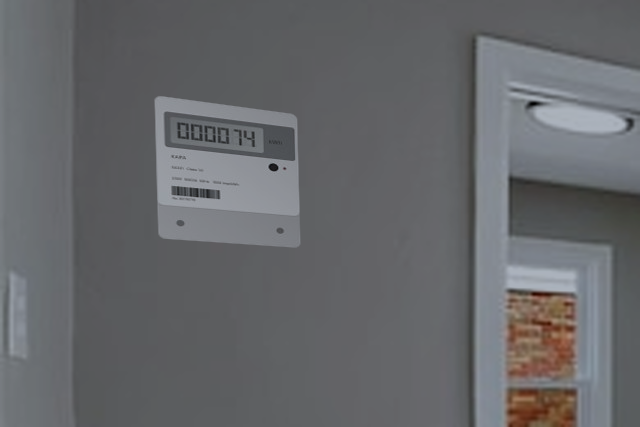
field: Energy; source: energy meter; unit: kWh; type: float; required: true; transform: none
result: 74 kWh
